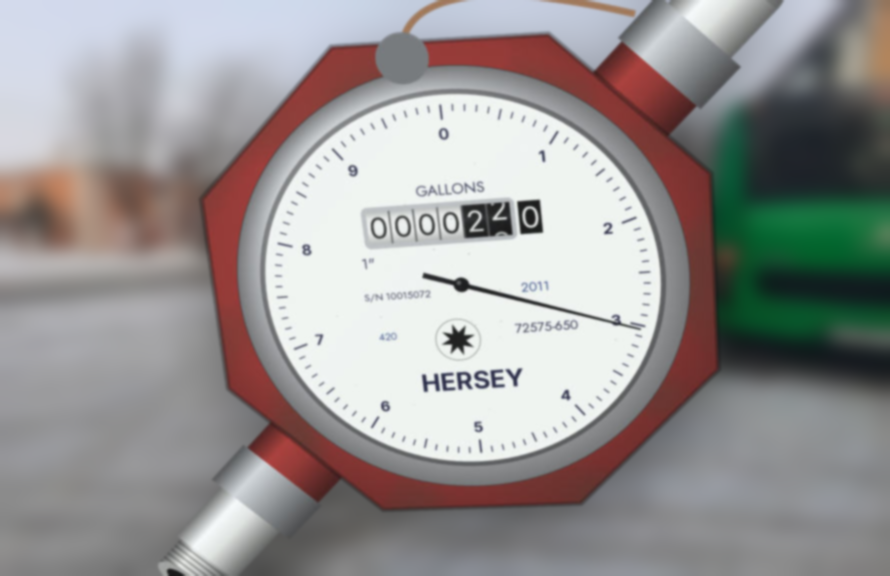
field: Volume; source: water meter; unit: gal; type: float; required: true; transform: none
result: 223.0 gal
